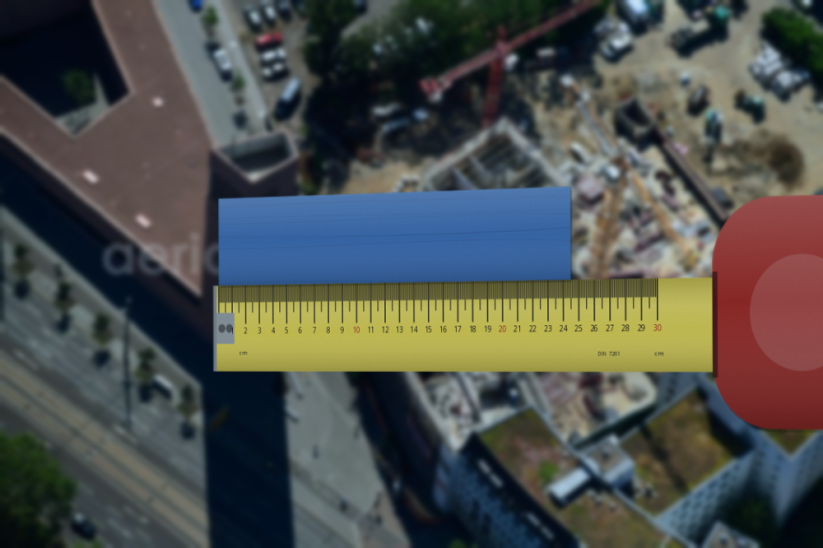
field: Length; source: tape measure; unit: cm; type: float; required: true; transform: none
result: 24.5 cm
